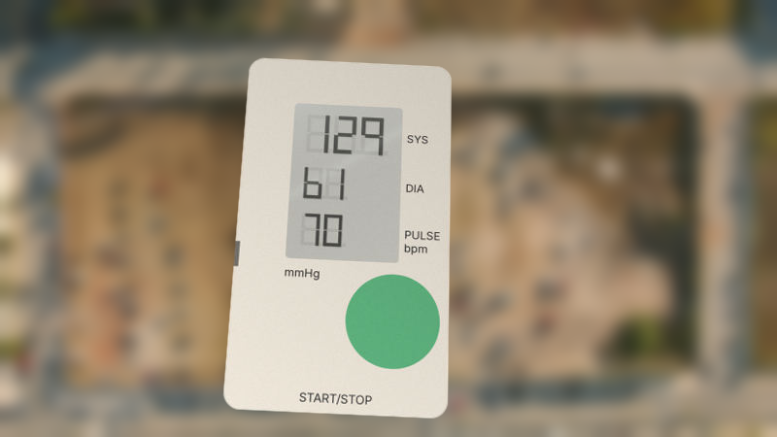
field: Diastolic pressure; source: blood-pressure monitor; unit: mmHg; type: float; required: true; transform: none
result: 61 mmHg
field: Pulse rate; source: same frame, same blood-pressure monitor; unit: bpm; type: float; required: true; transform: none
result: 70 bpm
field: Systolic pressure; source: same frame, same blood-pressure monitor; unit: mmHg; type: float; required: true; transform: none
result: 129 mmHg
